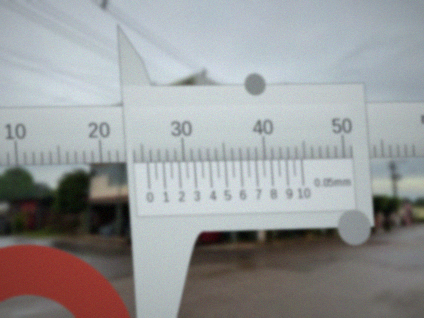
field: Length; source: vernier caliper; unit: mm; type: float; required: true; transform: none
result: 25.6 mm
